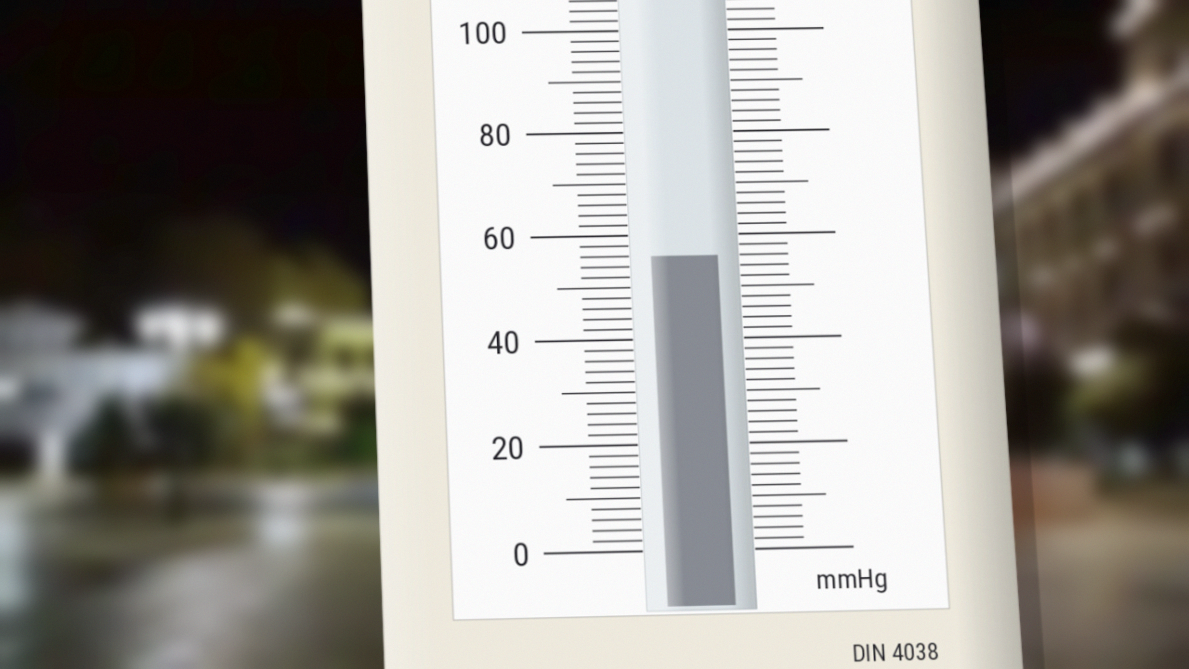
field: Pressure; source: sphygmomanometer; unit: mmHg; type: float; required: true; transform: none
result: 56 mmHg
